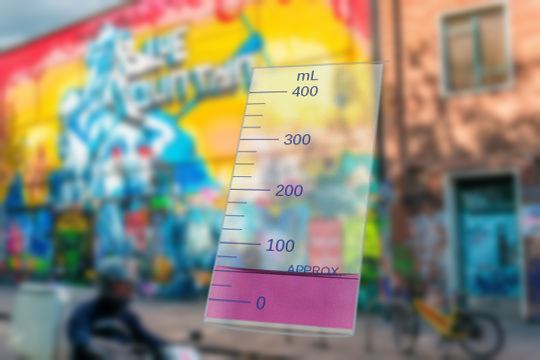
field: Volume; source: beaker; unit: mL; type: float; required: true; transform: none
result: 50 mL
